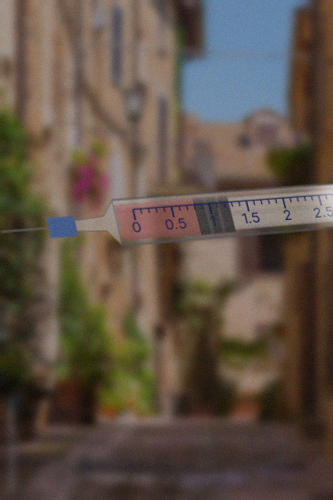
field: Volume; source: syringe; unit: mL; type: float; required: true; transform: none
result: 0.8 mL
